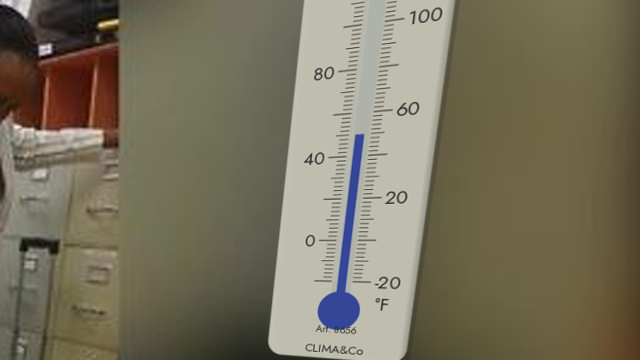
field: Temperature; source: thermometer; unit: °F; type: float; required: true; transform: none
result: 50 °F
